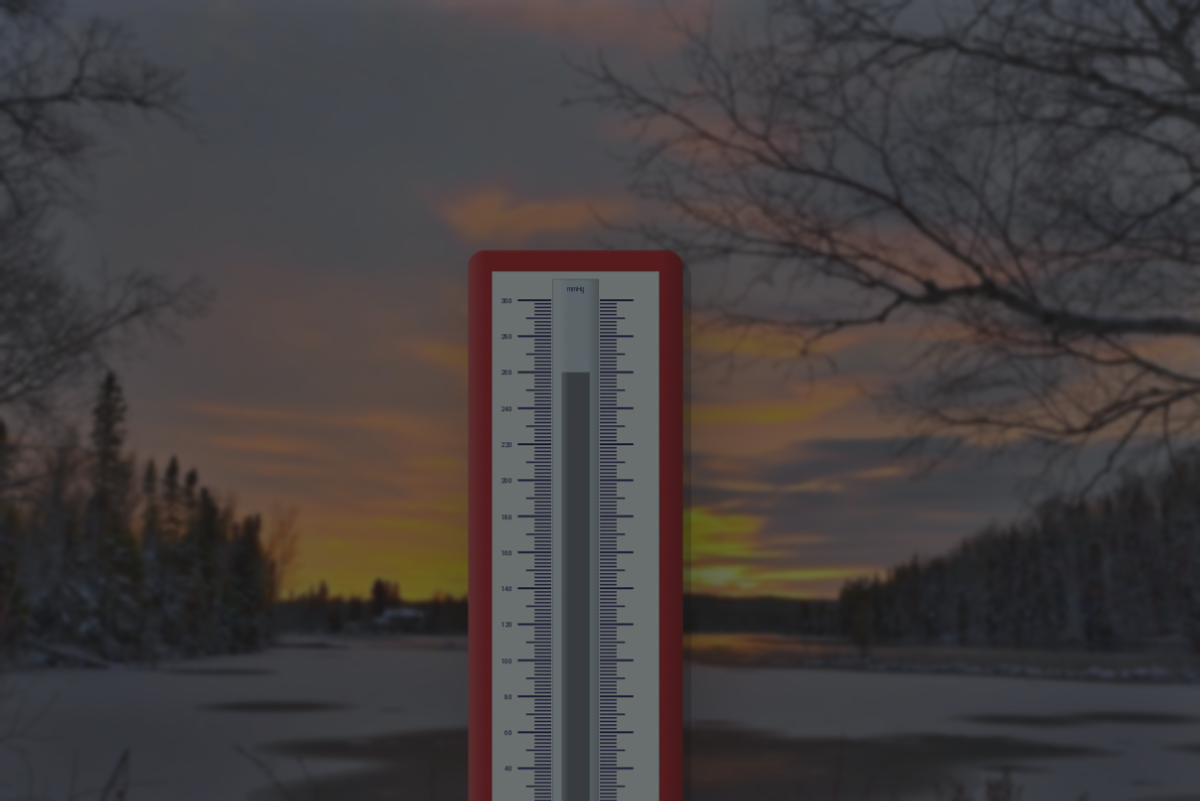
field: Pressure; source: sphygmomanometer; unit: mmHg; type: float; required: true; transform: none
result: 260 mmHg
